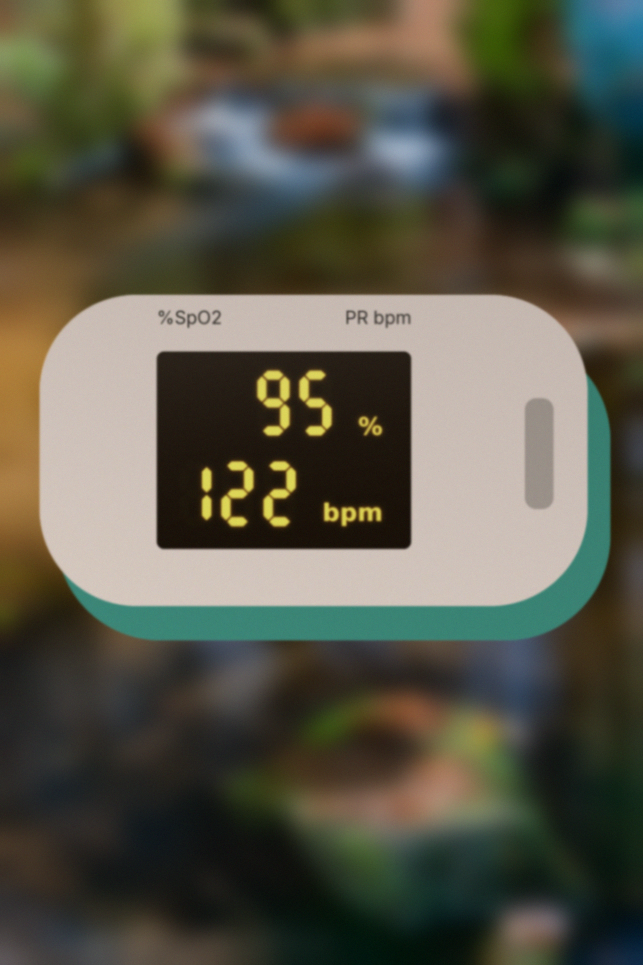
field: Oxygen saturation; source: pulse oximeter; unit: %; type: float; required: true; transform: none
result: 95 %
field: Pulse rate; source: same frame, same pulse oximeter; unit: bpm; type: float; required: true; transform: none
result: 122 bpm
